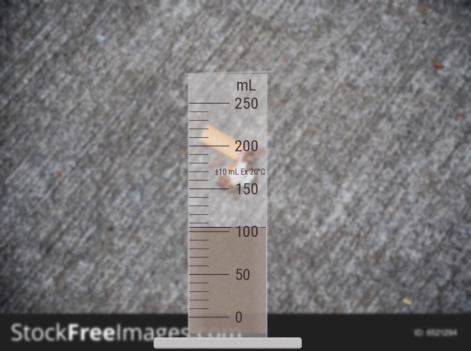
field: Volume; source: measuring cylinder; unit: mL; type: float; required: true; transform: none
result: 105 mL
